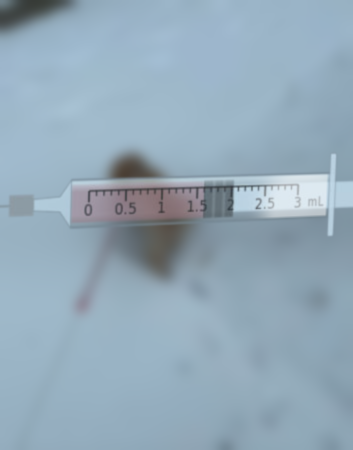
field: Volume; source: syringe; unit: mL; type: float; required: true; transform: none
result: 1.6 mL
